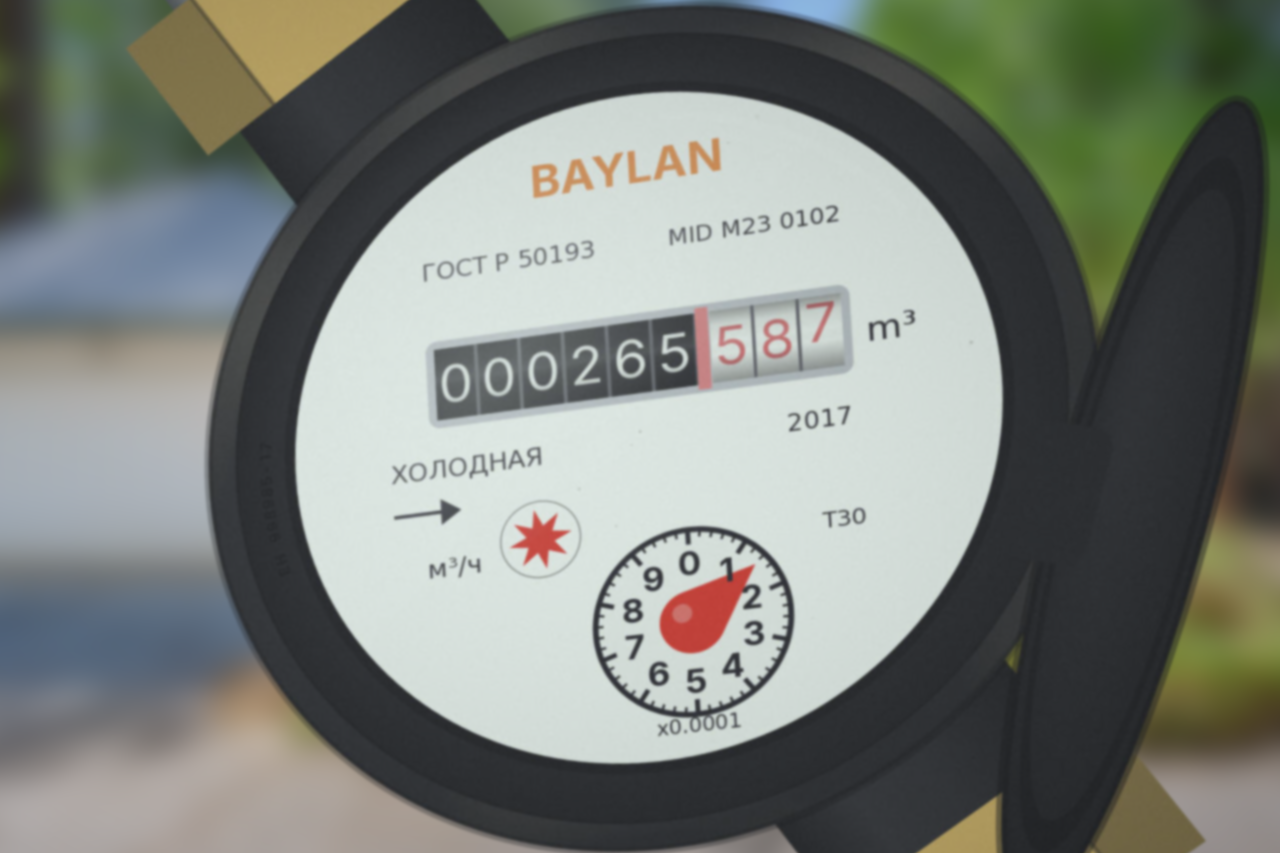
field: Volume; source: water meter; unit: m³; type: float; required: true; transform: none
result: 265.5871 m³
